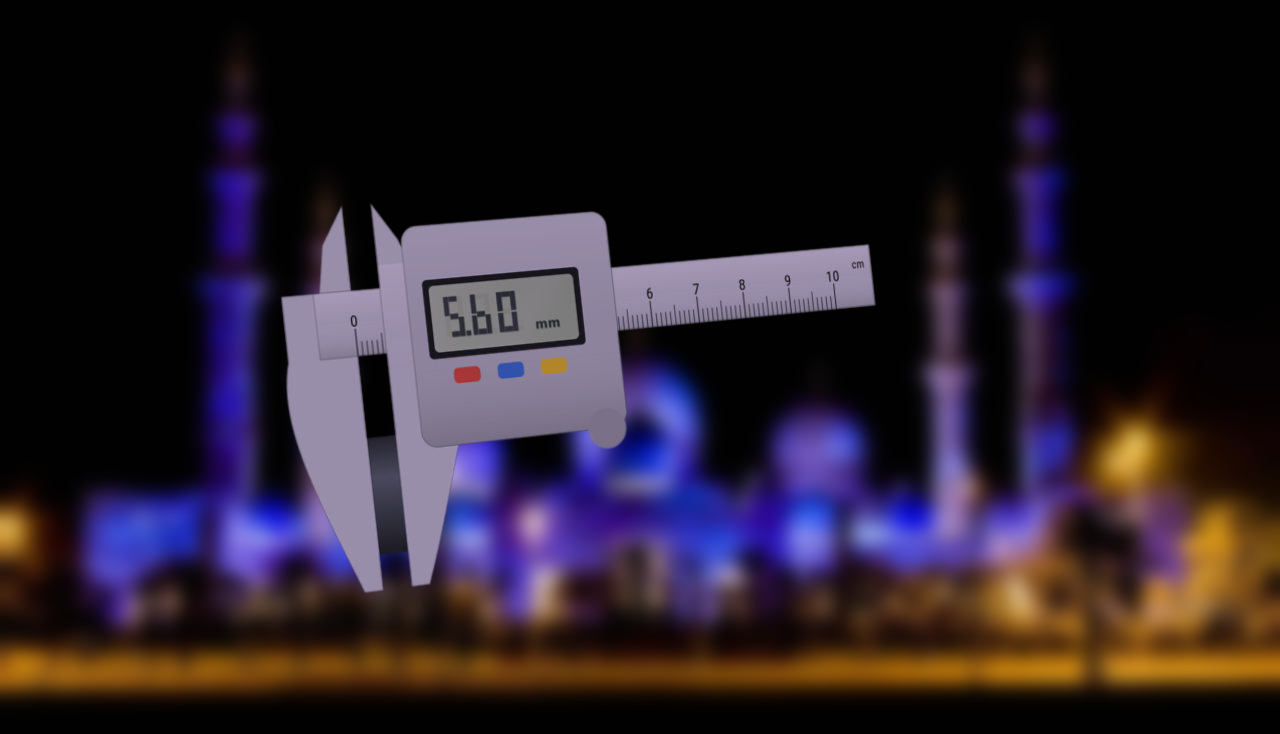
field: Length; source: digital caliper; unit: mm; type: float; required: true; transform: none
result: 5.60 mm
